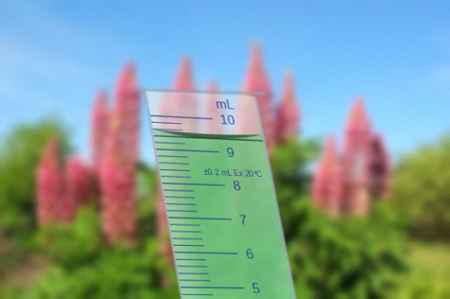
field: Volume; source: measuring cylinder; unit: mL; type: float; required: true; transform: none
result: 9.4 mL
